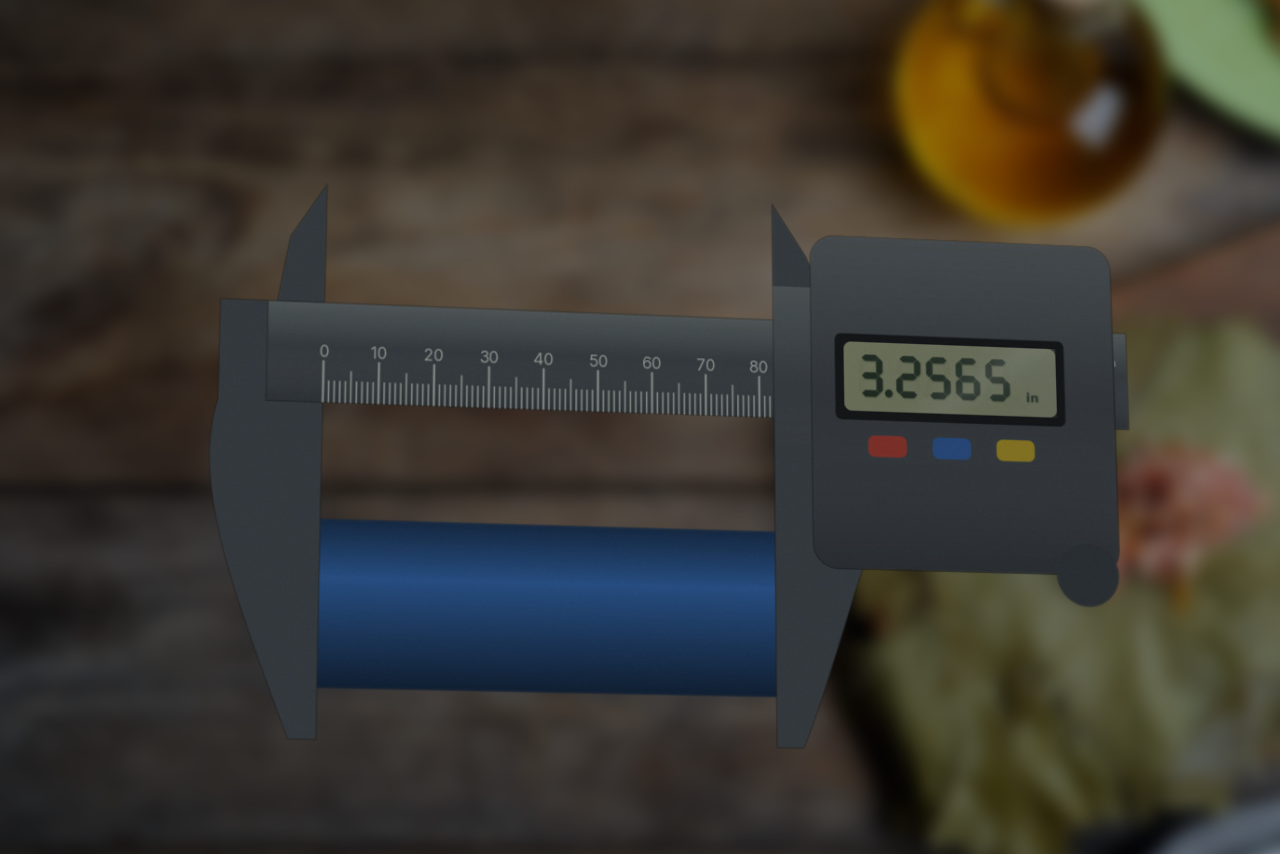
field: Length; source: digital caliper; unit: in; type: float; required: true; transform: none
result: 3.2565 in
